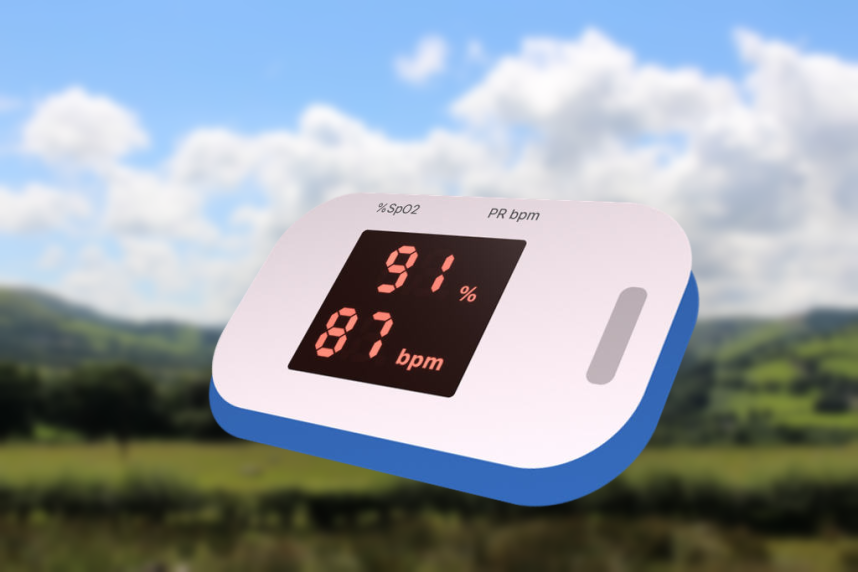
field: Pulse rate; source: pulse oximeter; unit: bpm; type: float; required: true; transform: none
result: 87 bpm
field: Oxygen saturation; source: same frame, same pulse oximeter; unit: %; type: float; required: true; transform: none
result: 91 %
